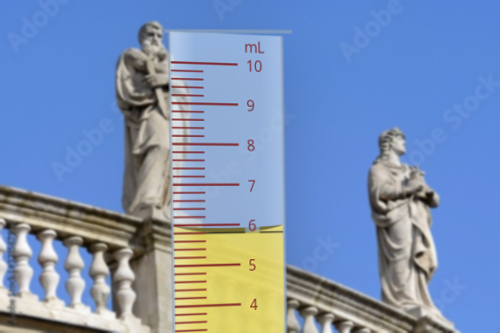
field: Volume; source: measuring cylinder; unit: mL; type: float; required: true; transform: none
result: 5.8 mL
